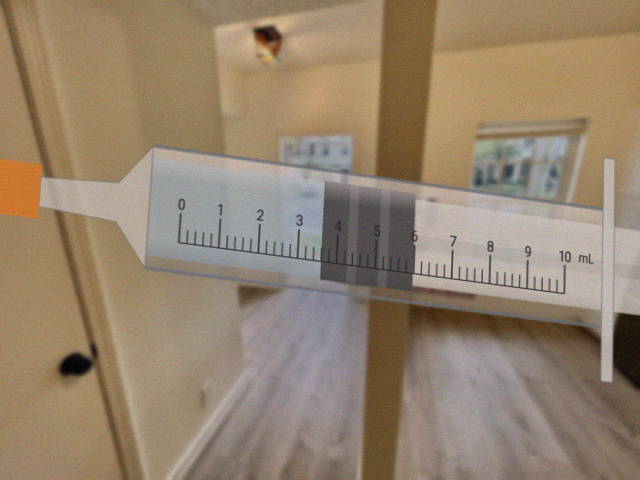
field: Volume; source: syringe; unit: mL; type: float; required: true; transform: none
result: 3.6 mL
